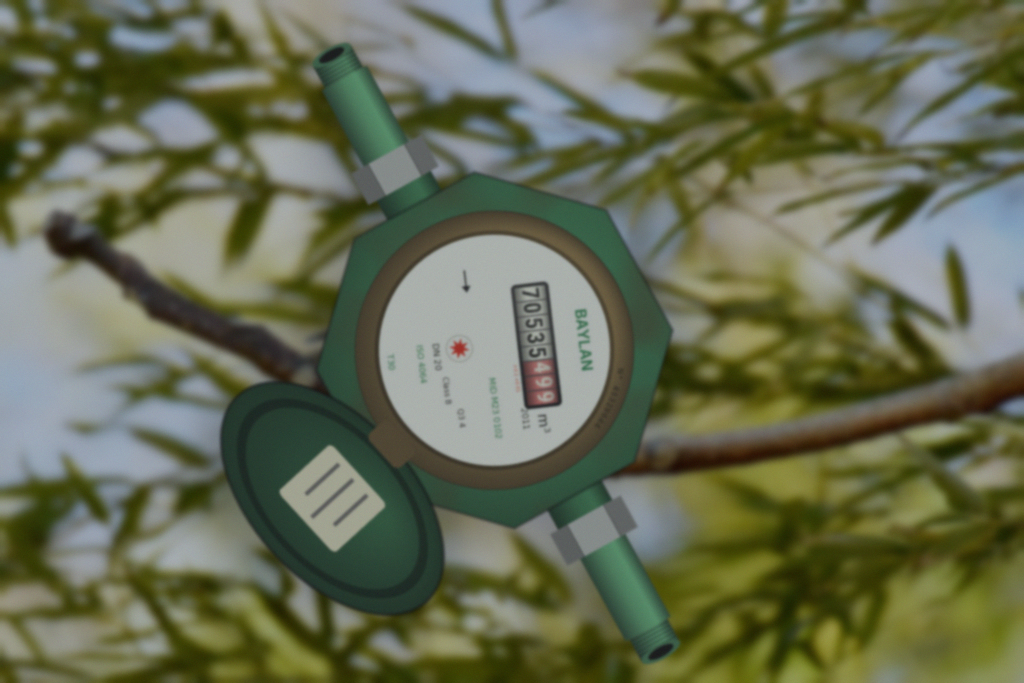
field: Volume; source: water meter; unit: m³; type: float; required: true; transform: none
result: 70535.499 m³
